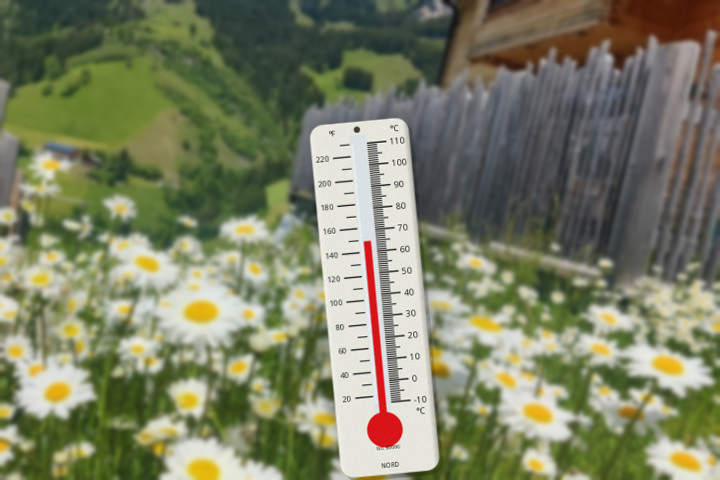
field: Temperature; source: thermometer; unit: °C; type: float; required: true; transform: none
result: 65 °C
